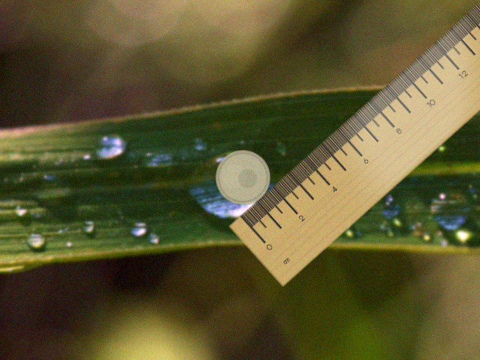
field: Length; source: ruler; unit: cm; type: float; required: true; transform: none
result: 2.5 cm
